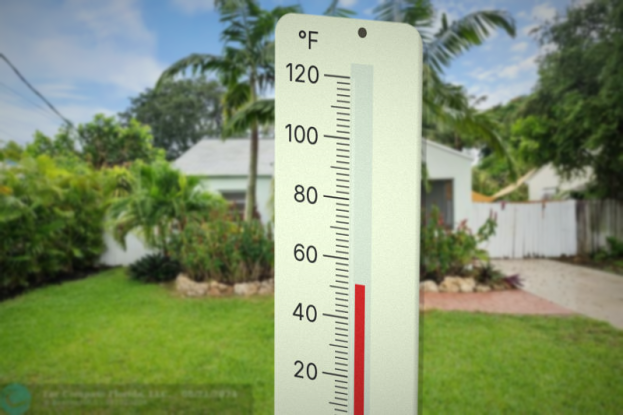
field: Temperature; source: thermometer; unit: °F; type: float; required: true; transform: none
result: 52 °F
